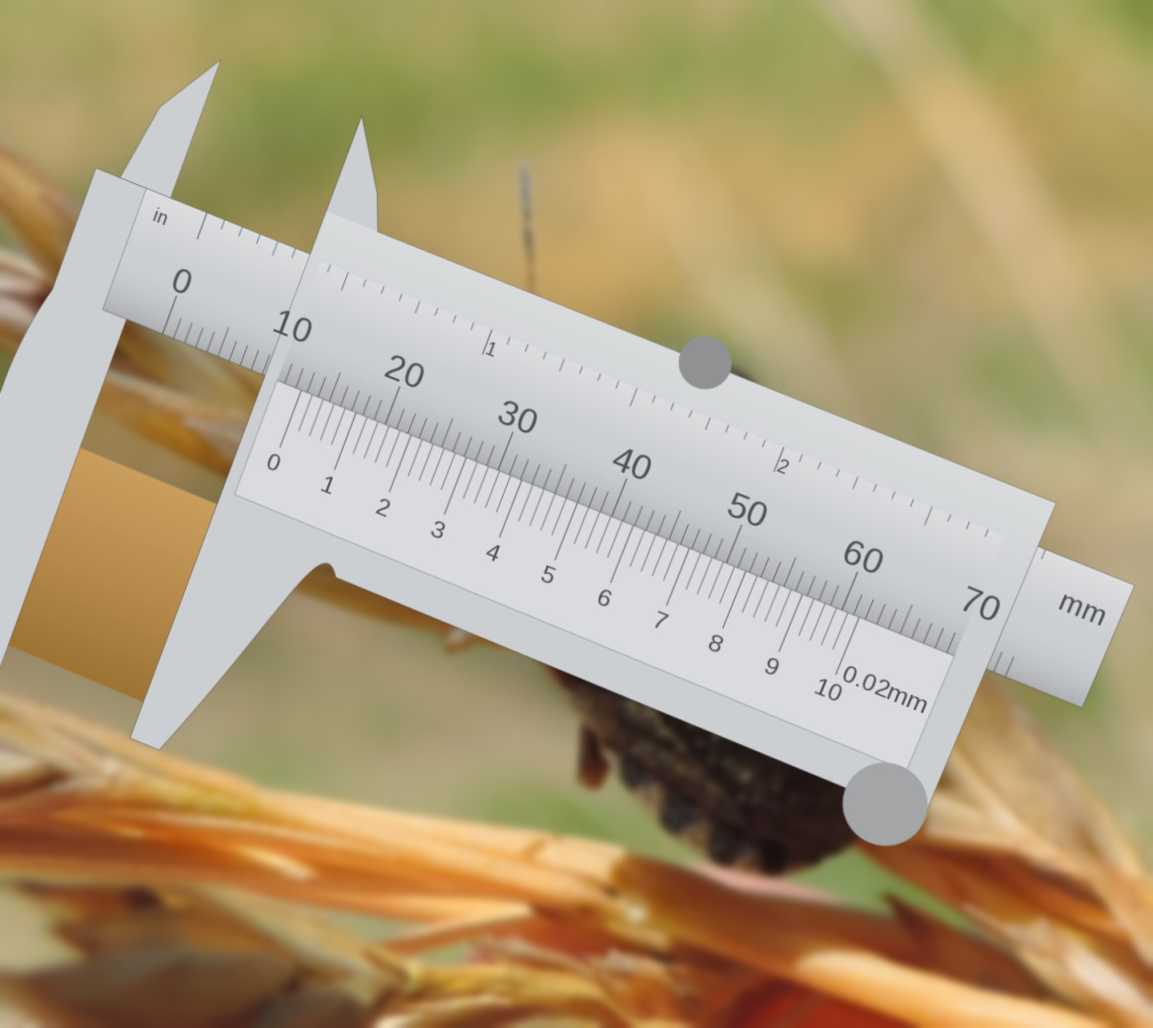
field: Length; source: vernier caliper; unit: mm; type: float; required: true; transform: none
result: 12.5 mm
